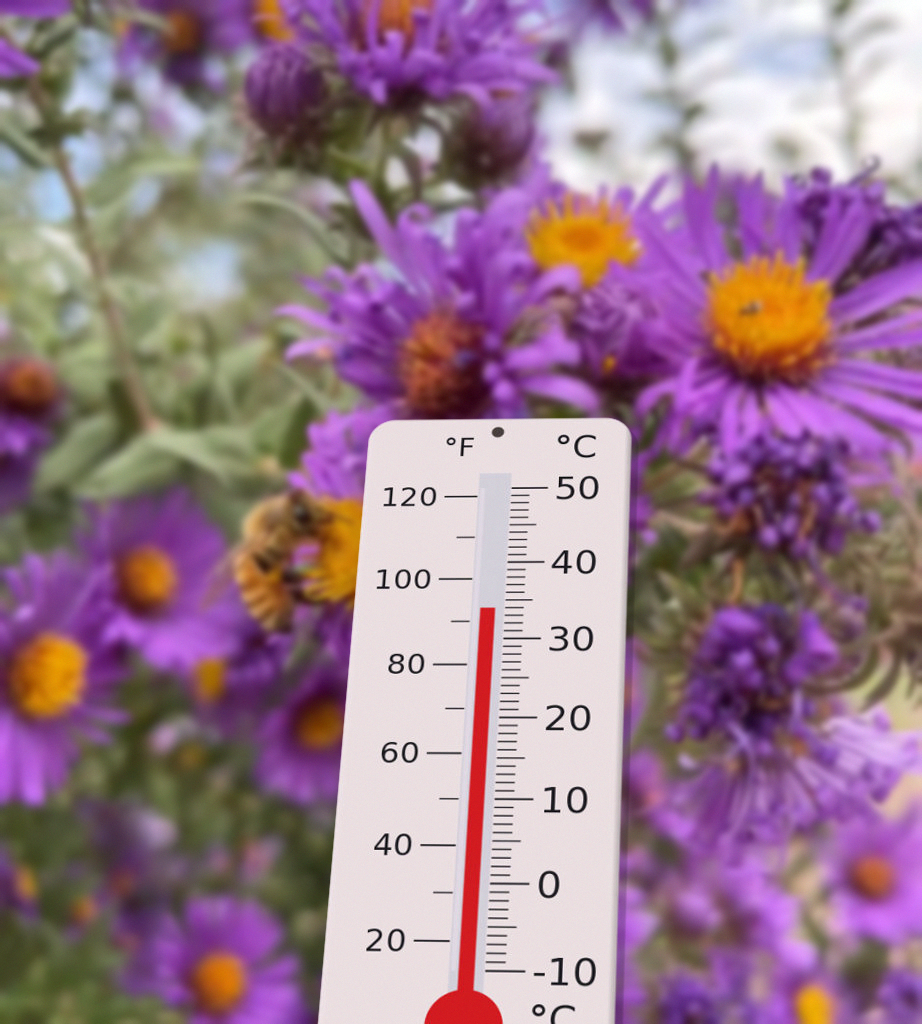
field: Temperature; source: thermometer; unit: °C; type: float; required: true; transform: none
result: 34 °C
